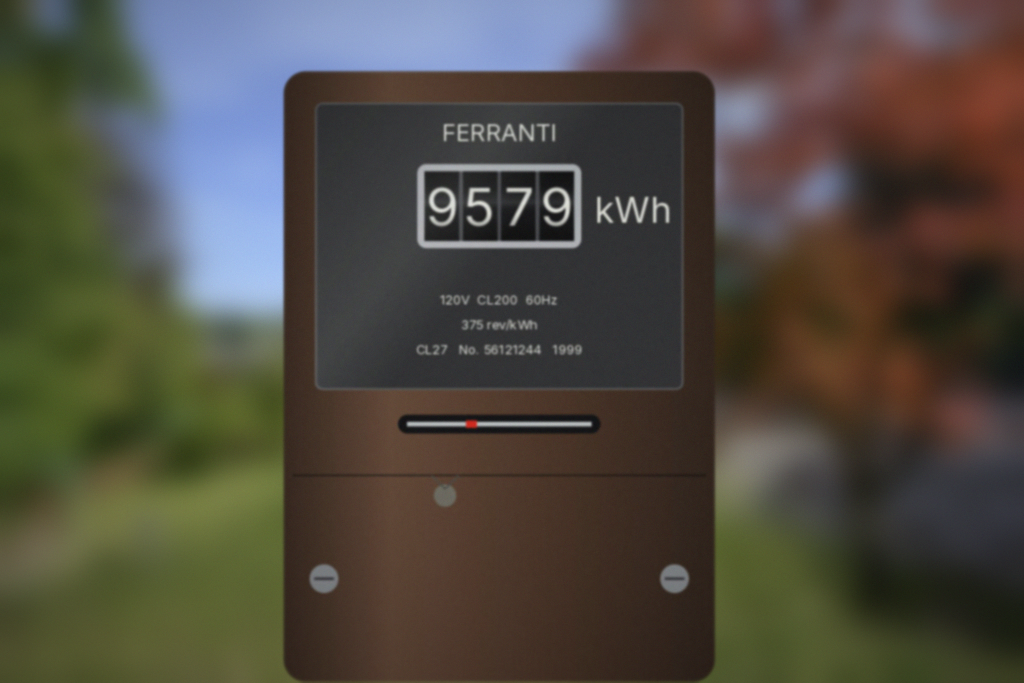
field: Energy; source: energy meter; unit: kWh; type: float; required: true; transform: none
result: 9579 kWh
